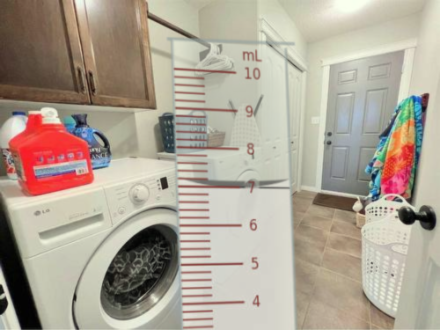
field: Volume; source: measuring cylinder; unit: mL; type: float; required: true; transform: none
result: 7 mL
